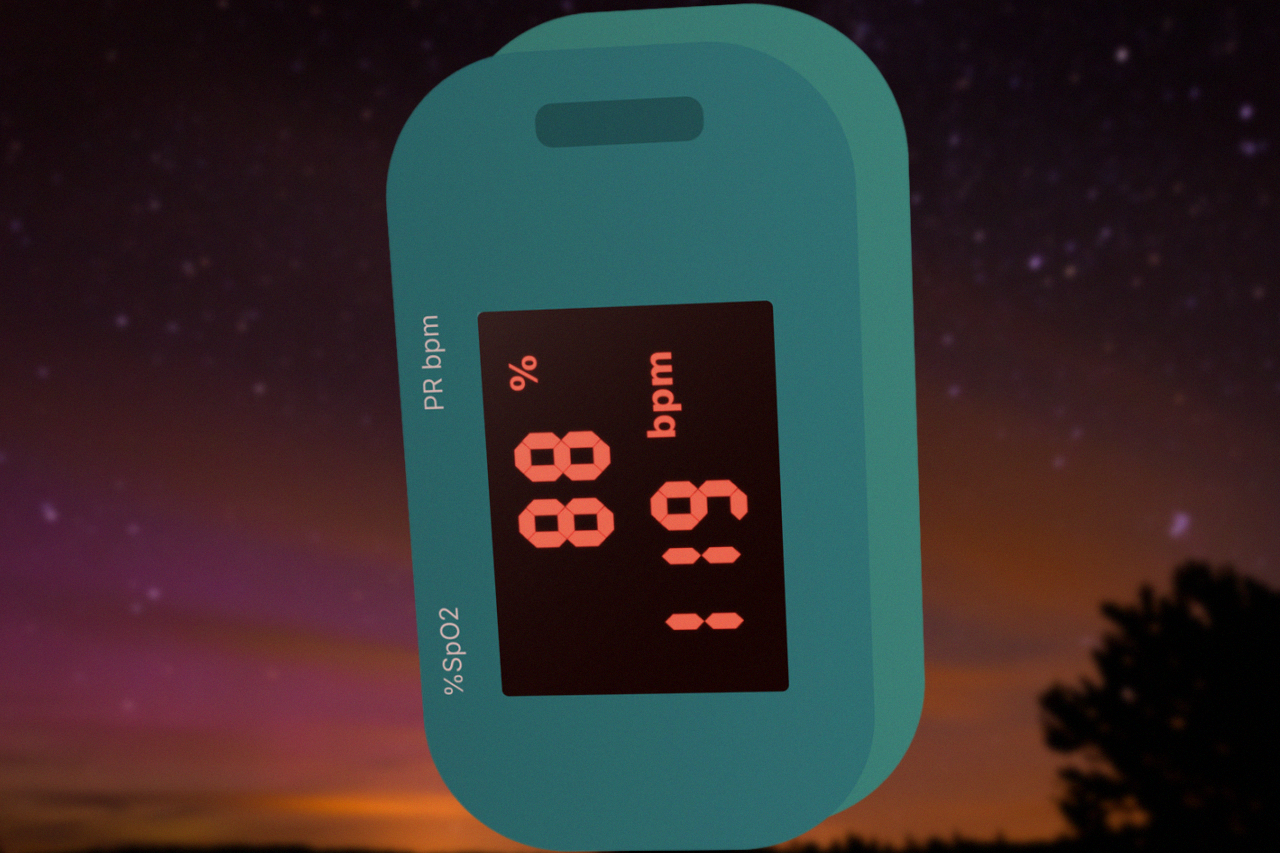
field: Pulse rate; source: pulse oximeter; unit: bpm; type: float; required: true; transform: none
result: 119 bpm
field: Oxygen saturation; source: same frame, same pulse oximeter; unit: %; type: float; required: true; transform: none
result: 88 %
